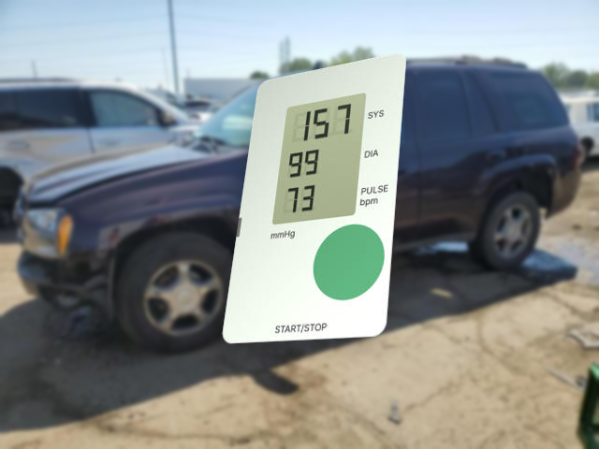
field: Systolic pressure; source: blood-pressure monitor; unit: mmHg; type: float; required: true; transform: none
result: 157 mmHg
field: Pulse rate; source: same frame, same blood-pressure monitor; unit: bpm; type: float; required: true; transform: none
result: 73 bpm
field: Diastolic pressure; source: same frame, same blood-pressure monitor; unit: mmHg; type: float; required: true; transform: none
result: 99 mmHg
